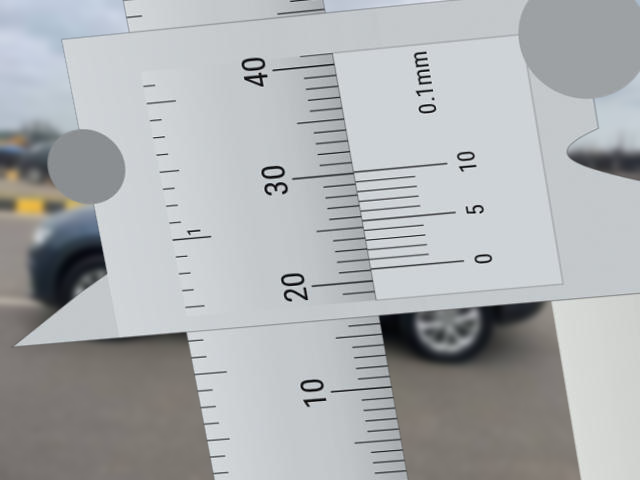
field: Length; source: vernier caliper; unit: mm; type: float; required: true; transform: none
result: 21.1 mm
